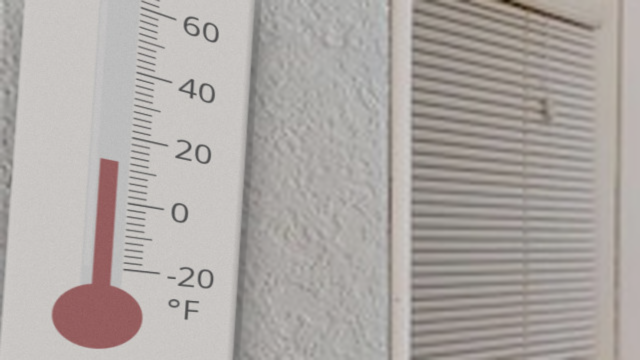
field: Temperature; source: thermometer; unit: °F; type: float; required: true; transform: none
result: 12 °F
